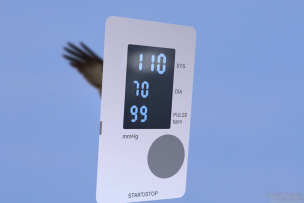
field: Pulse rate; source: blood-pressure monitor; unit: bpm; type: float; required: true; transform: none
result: 99 bpm
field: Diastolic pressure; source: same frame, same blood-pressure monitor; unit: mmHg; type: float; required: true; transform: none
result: 70 mmHg
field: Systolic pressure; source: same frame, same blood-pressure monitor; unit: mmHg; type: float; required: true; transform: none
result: 110 mmHg
